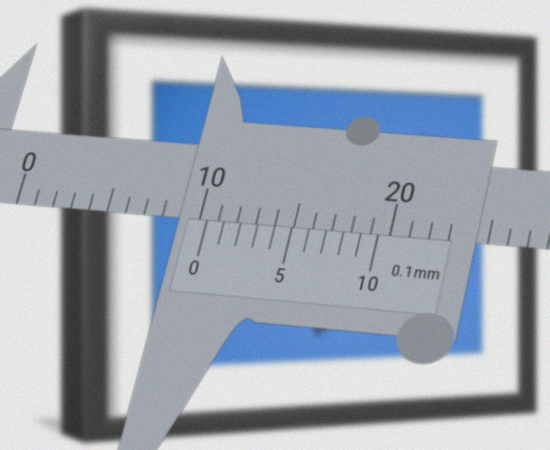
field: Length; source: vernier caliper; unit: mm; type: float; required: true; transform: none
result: 10.4 mm
